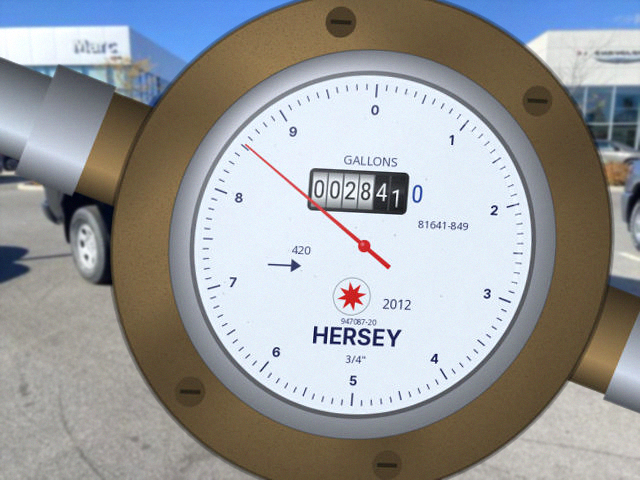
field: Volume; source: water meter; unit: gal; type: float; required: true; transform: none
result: 28408.5 gal
